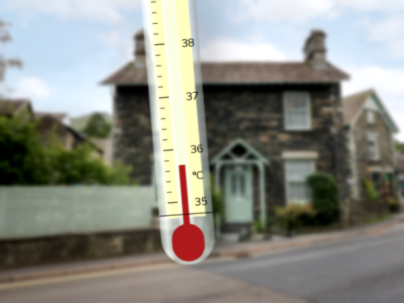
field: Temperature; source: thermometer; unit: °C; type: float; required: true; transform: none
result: 35.7 °C
